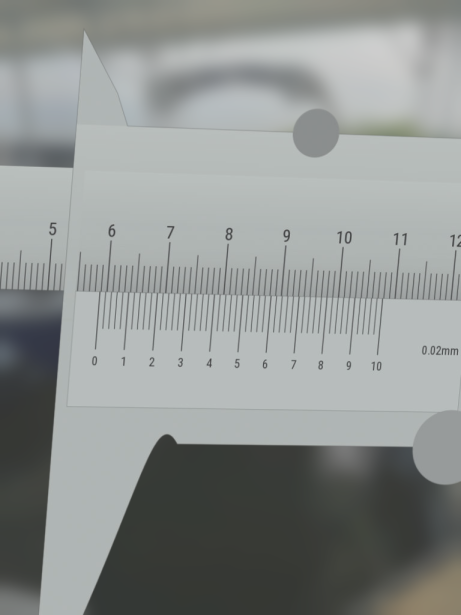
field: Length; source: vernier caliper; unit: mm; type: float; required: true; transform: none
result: 58.8 mm
